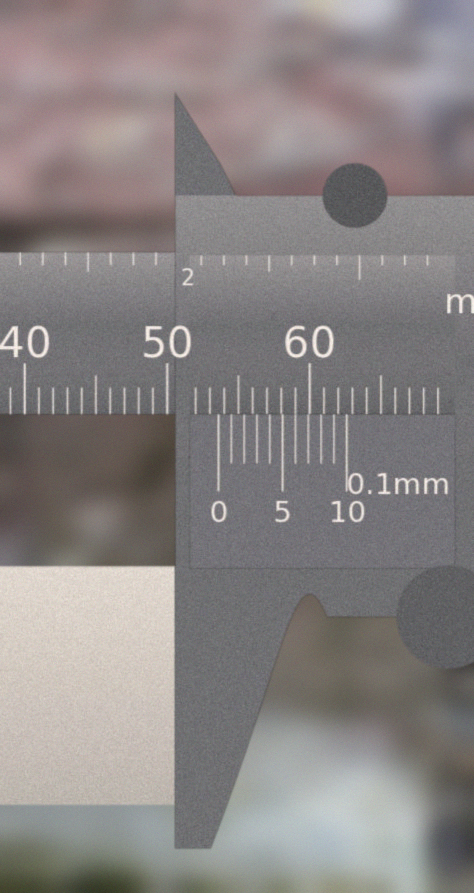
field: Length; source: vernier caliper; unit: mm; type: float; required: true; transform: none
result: 53.6 mm
